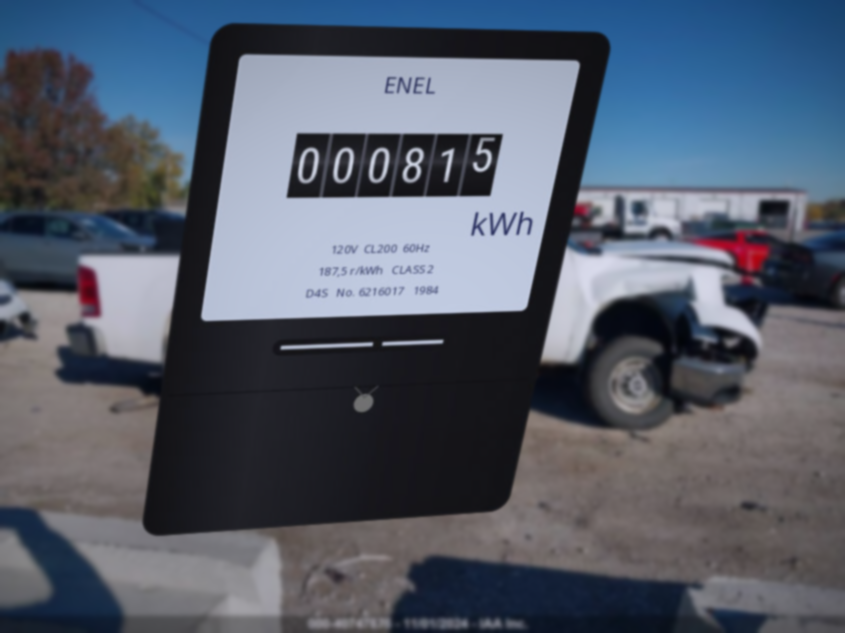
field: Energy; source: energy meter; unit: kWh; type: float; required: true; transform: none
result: 815 kWh
